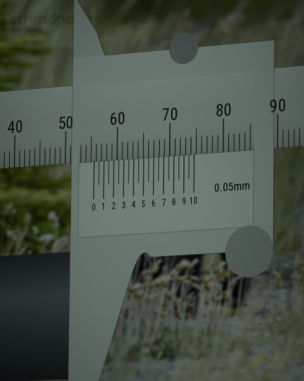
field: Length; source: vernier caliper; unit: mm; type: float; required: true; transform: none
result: 55.6 mm
